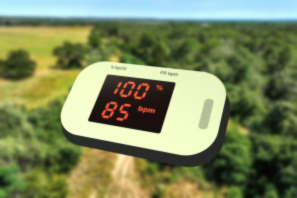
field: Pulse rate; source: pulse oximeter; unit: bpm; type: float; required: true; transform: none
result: 85 bpm
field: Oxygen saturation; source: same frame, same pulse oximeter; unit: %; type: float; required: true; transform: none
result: 100 %
